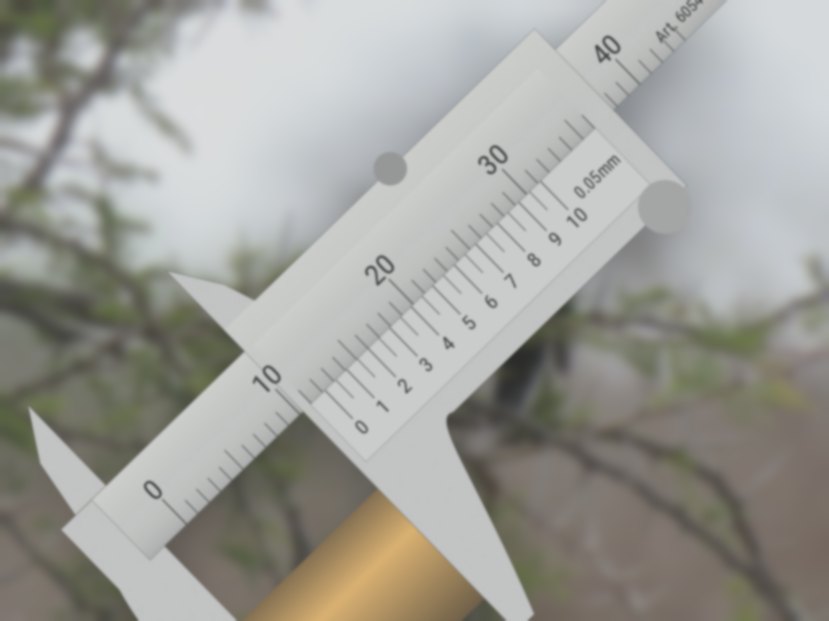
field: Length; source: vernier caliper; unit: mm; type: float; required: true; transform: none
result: 12.2 mm
